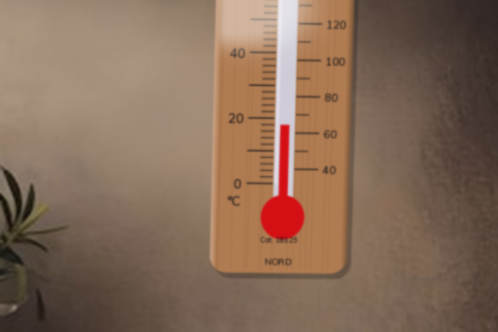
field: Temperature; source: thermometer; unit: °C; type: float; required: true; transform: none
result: 18 °C
